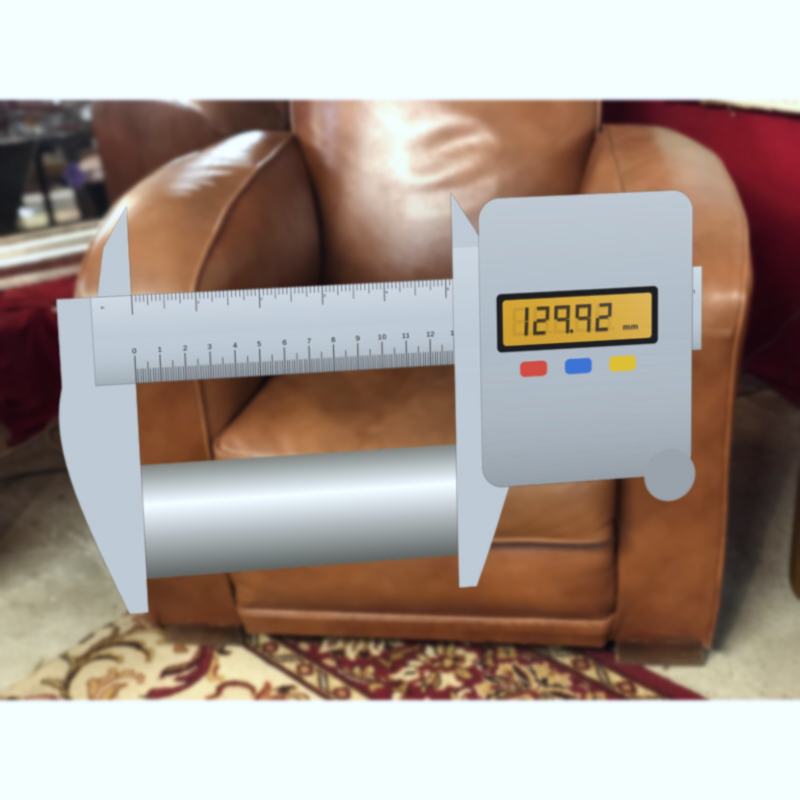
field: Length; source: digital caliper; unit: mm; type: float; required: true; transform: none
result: 129.92 mm
